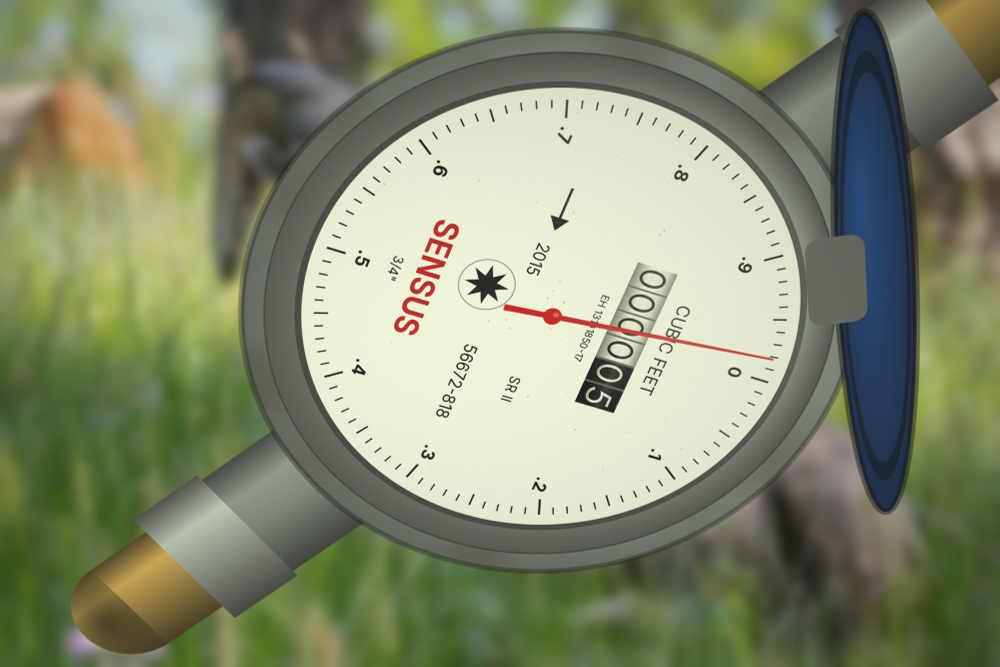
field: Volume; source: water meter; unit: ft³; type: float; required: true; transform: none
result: 4.98 ft³
